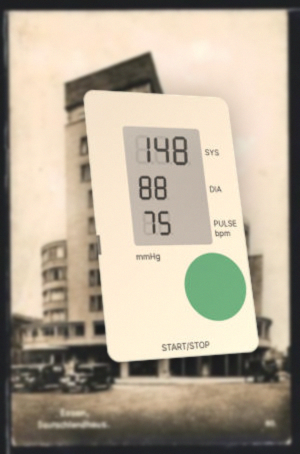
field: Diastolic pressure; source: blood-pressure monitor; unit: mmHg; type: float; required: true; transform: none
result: 88 mmHg
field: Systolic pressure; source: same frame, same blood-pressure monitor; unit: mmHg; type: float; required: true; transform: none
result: 148 mmHg
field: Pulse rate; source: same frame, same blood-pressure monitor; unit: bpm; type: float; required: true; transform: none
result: 75 bpm
